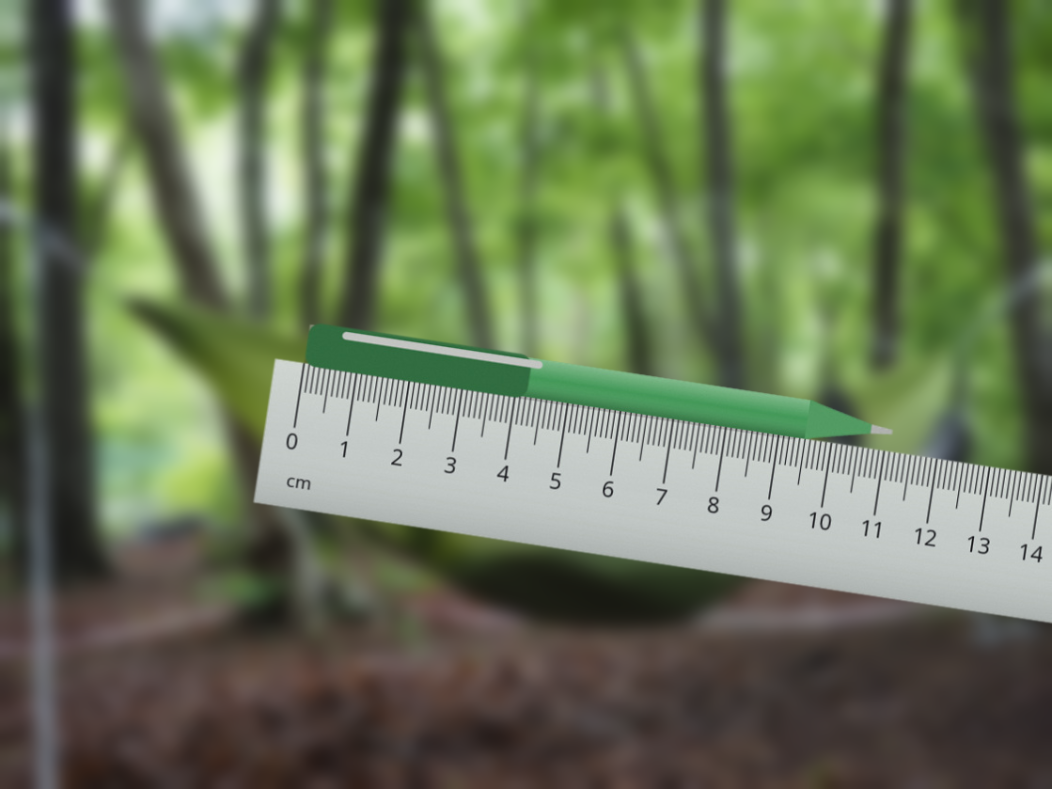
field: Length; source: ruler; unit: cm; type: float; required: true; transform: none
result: 11.1 cm
